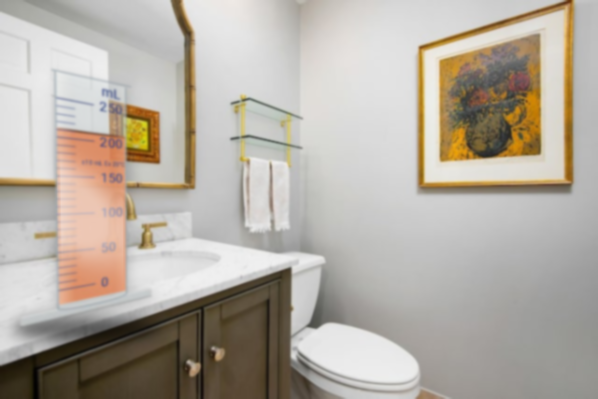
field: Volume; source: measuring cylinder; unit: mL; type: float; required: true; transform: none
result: 210 mL
